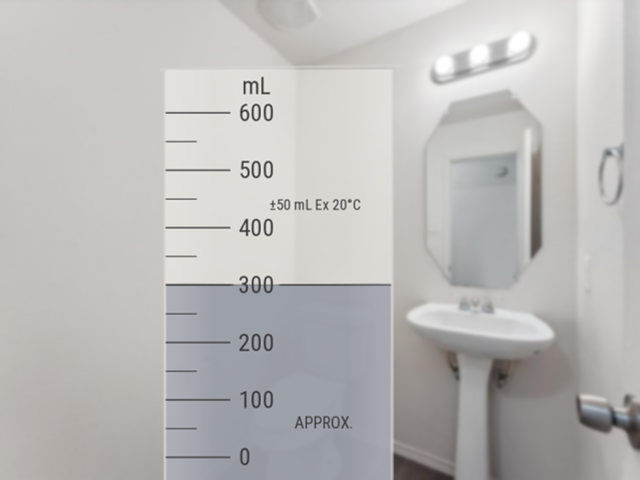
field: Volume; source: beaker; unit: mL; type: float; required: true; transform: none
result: 300 mL
